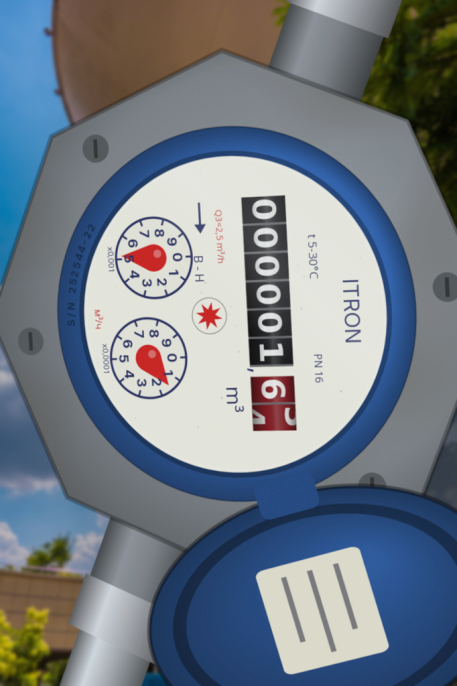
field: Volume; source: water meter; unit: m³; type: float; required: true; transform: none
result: 1.6351 m³
